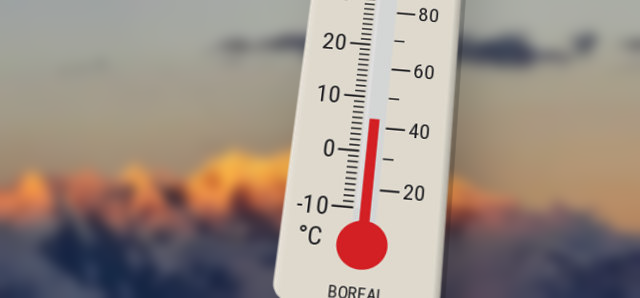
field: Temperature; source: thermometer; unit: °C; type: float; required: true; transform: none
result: 6 °C
